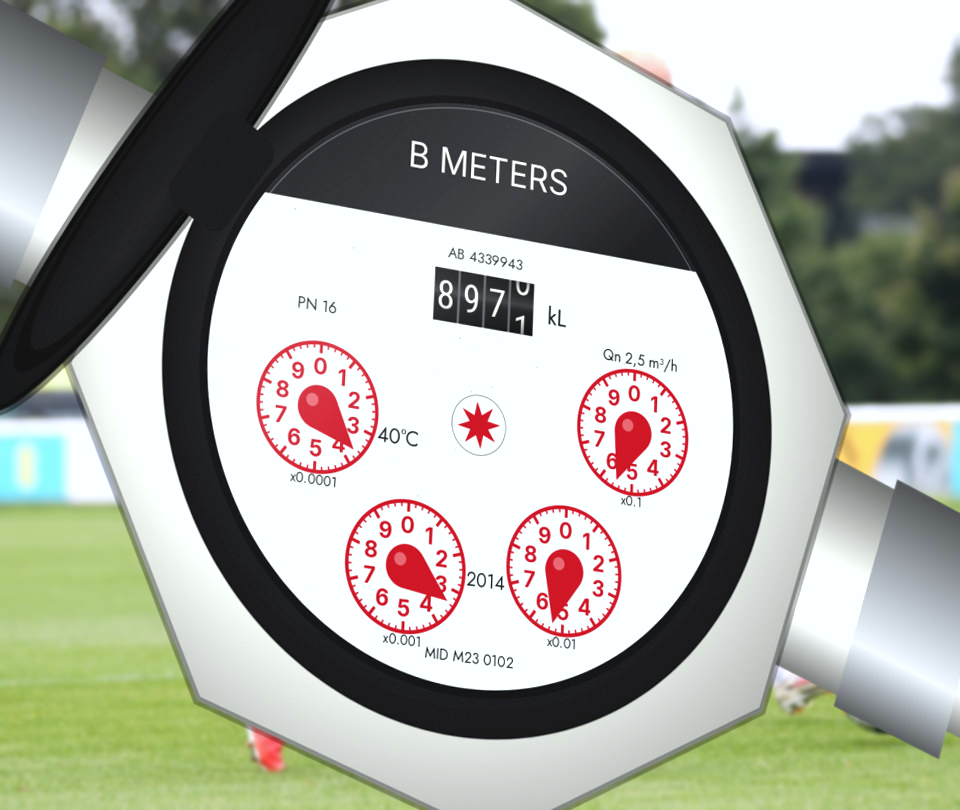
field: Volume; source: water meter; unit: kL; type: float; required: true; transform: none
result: 8970.5533 kL
